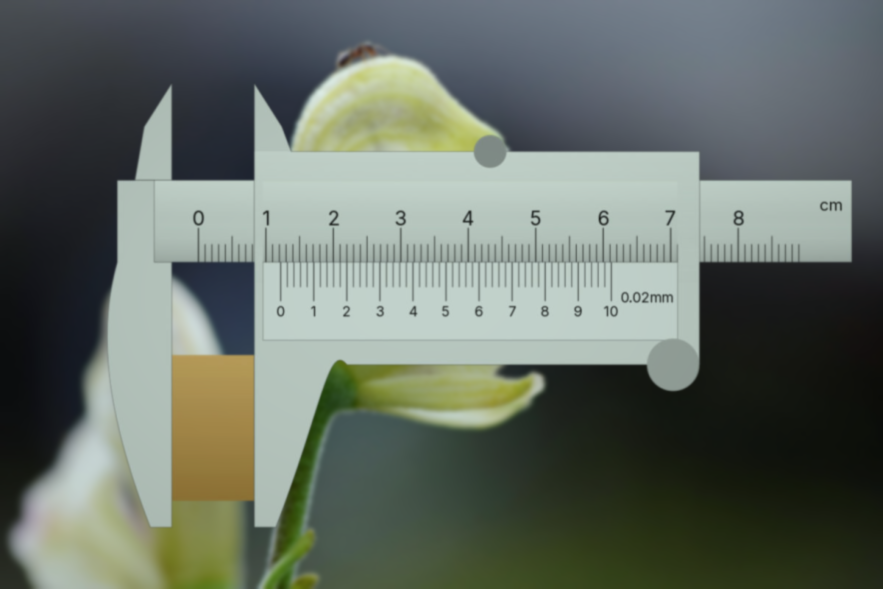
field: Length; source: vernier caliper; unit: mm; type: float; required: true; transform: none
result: 12.2 mm
